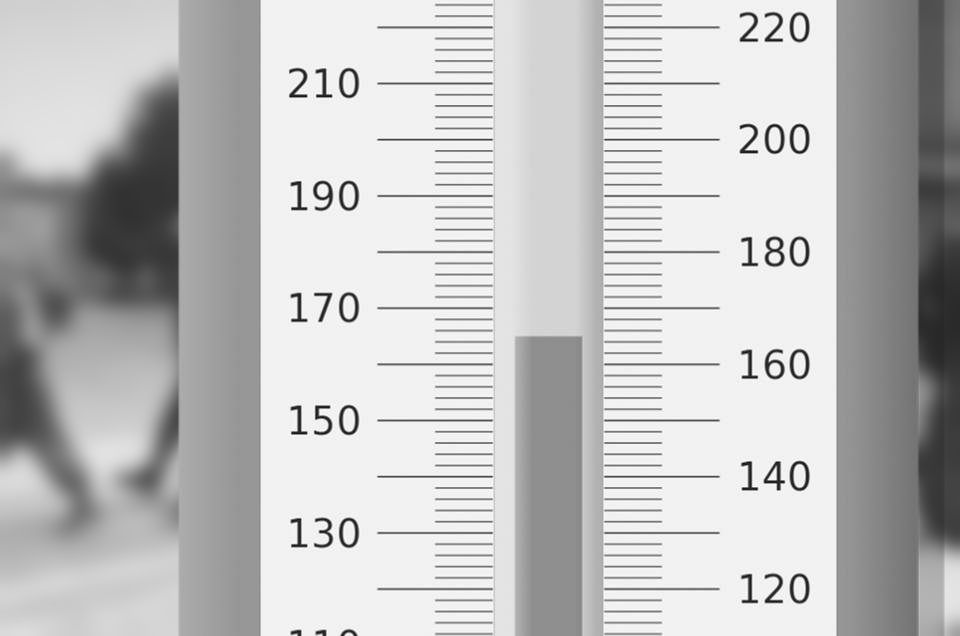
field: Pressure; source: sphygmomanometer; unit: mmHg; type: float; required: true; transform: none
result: 165 mmHg
